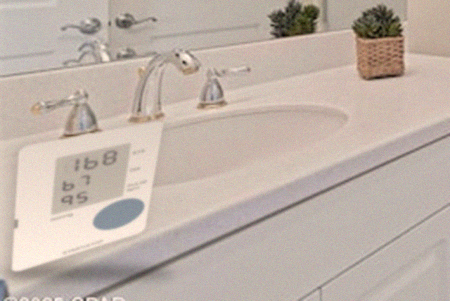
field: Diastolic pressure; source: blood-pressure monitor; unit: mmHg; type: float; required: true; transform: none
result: 67 mmHg
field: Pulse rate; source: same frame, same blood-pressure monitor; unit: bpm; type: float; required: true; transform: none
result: 95 bpm
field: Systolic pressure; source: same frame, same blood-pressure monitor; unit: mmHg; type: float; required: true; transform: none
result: 168 mmHg
